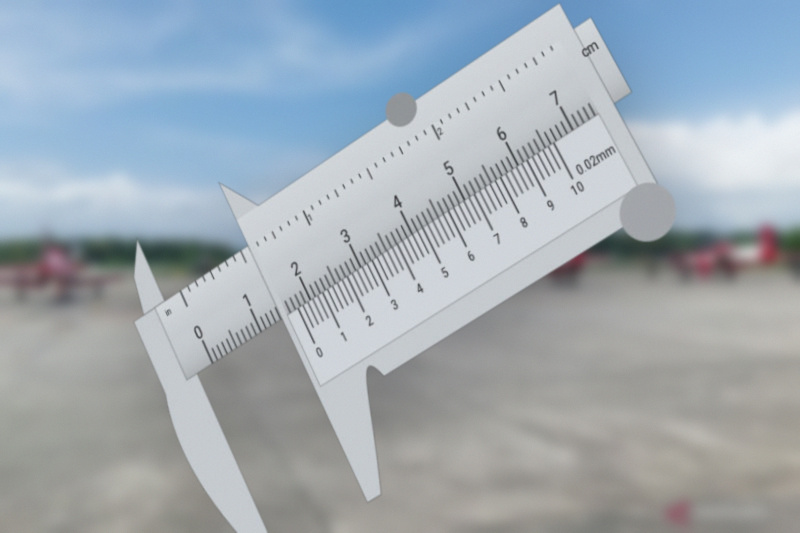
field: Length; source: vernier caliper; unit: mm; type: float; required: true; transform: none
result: 17.5 mm
